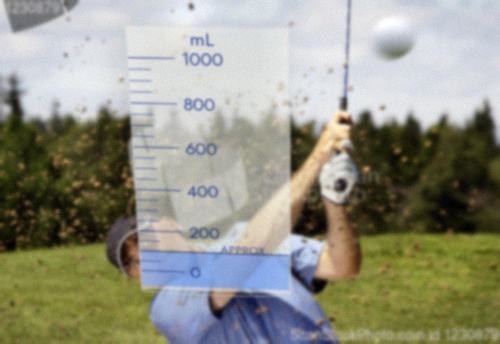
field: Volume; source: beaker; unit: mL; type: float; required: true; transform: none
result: 100 mL
